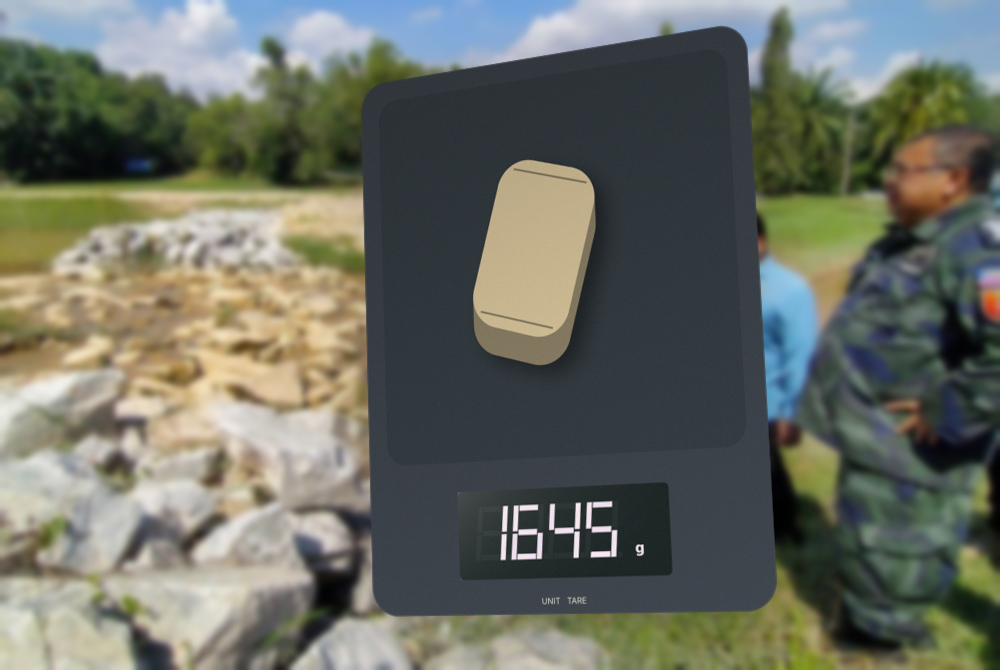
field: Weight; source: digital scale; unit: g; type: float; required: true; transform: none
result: 1645 g
